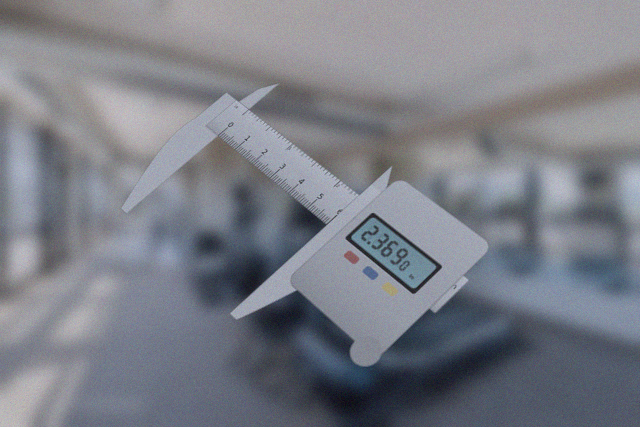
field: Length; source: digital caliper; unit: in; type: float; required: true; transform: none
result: 2.3690 in
